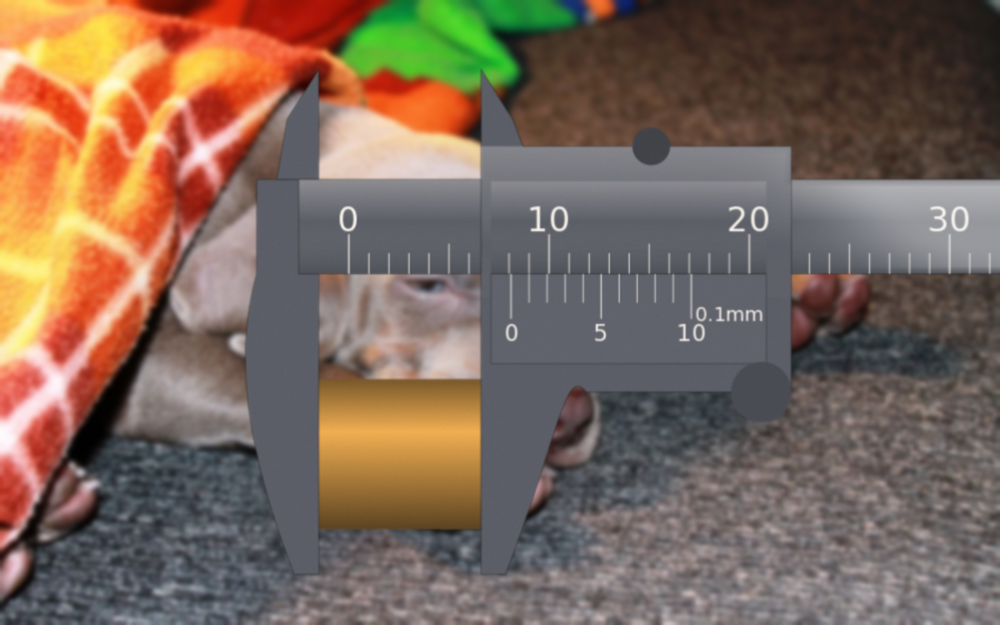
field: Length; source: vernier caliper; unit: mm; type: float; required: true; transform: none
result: 8.1 mm
